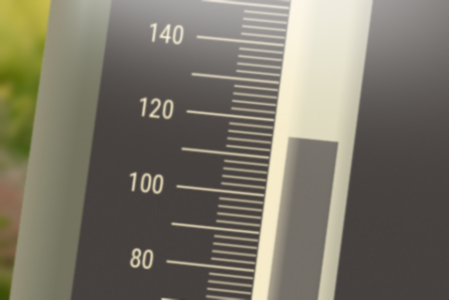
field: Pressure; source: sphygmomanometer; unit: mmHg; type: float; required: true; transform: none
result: 116 mmHg
